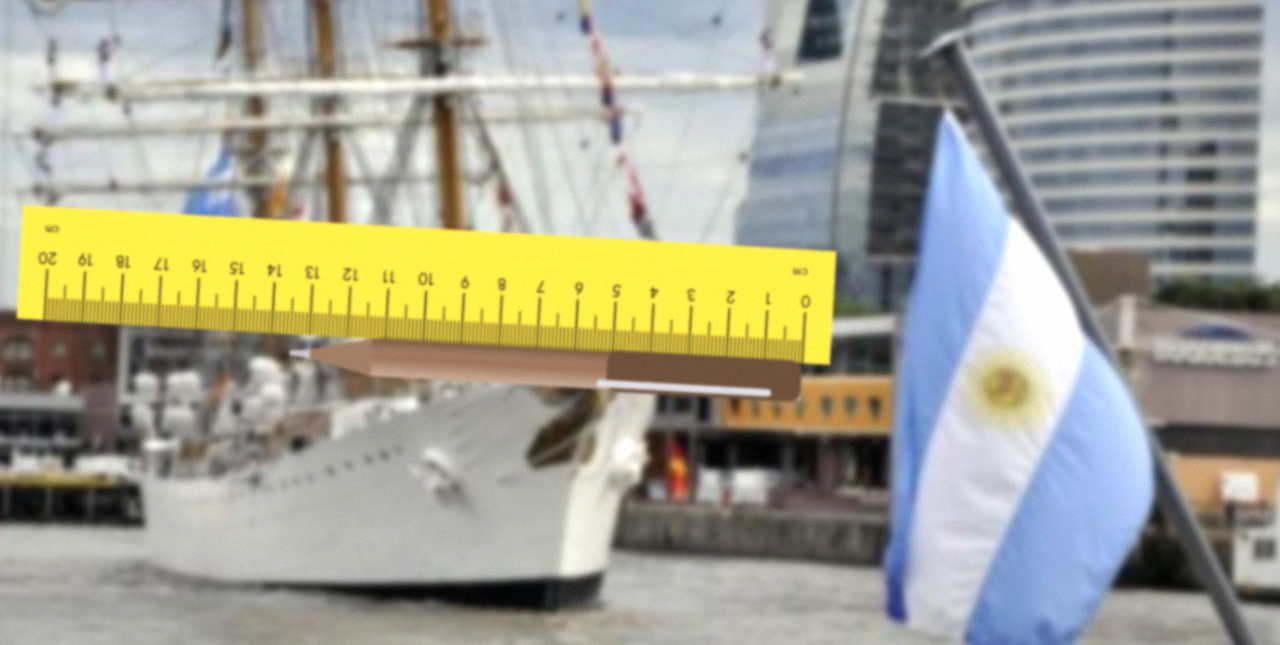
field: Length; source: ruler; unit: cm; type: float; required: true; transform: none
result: 13.5 cm
